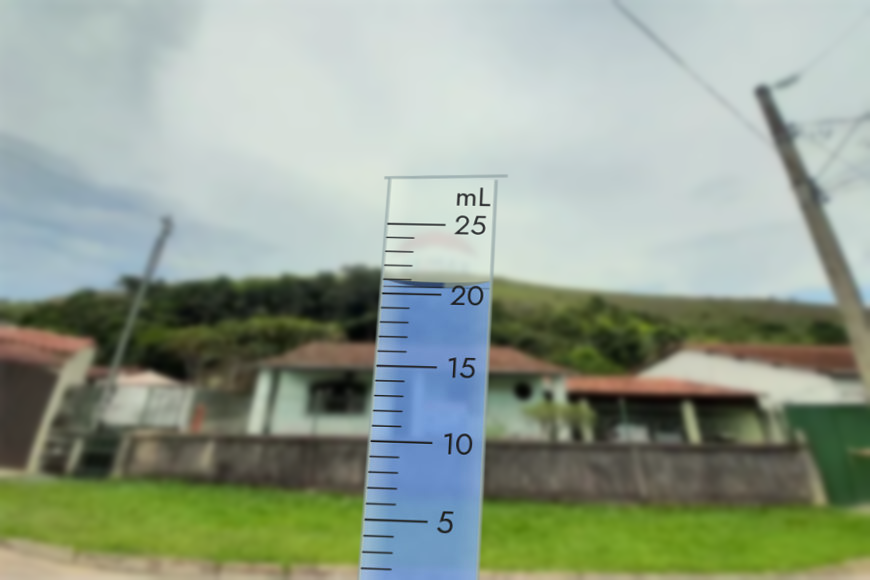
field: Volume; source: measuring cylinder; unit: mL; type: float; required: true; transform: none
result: 20.5 mL
